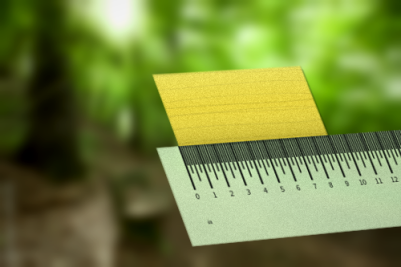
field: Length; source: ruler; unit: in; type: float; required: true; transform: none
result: 9 in
